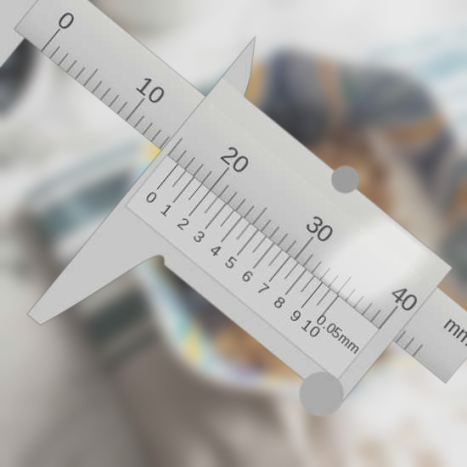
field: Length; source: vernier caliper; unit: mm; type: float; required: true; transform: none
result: 16.2 mm
